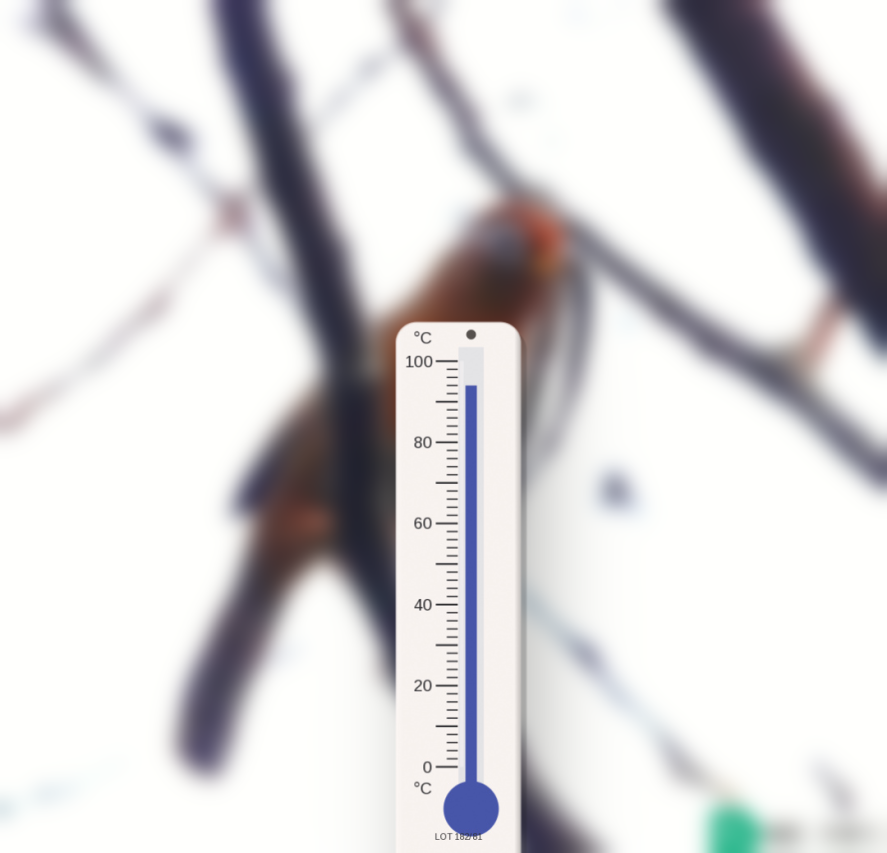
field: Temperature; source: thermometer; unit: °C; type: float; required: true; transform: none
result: 94 °C
